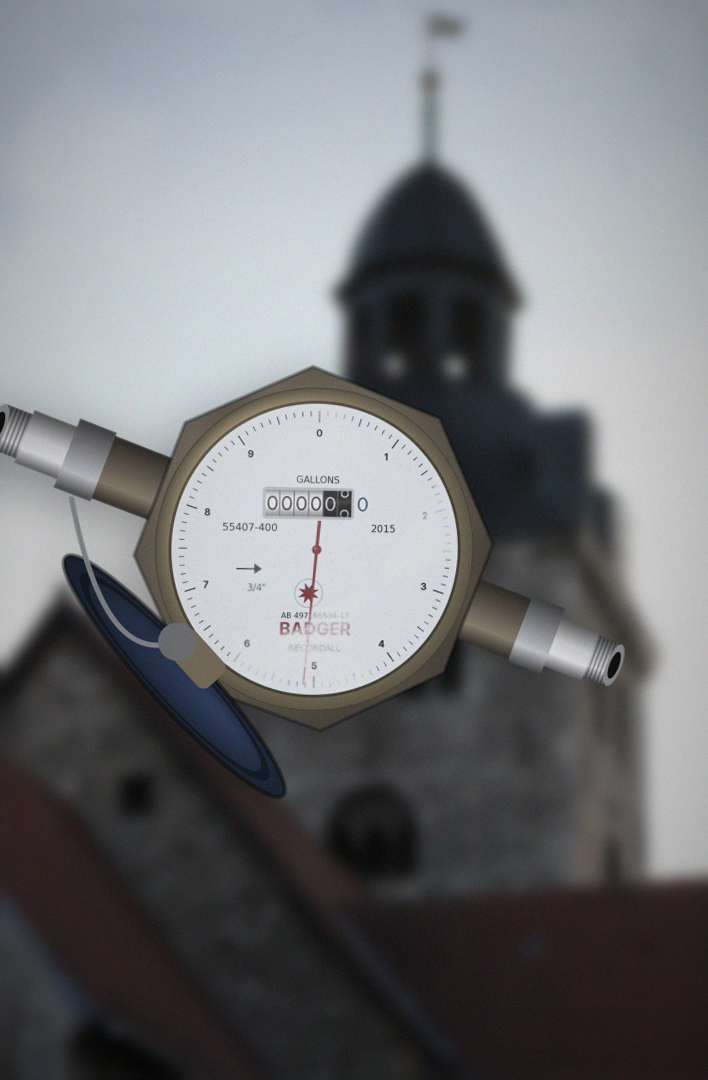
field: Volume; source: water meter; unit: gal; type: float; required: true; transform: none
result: 85.1 gal
